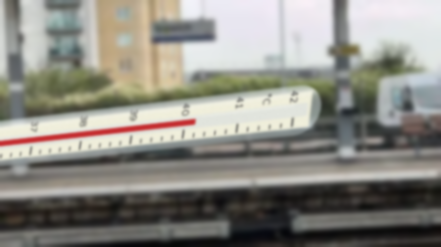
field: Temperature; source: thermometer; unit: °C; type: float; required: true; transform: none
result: 40.2 °C
